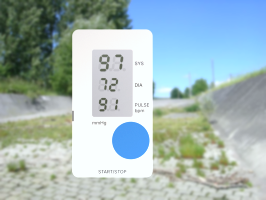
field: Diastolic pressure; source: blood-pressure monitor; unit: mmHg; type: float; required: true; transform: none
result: 72 mmHg
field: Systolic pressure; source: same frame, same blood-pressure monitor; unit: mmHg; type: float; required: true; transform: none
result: 97 mmHg
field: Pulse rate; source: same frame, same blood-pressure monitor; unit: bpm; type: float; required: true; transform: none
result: 91 bpm
